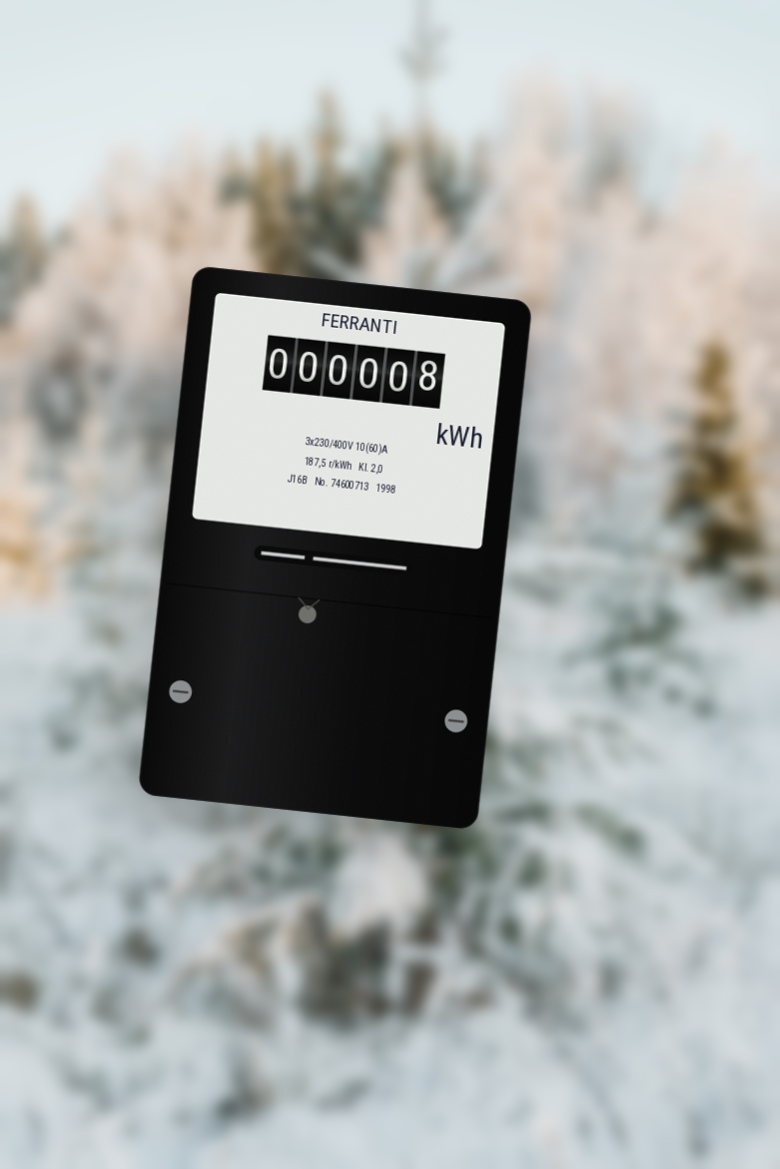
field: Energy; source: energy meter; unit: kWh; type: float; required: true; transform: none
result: 8 kWh
